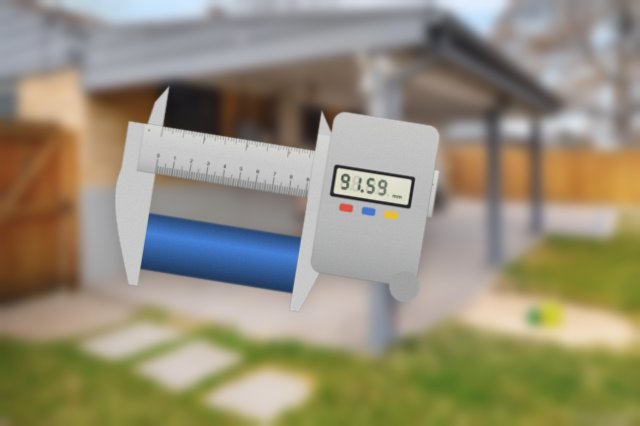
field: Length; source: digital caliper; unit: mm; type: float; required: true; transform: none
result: 91.59 mm
